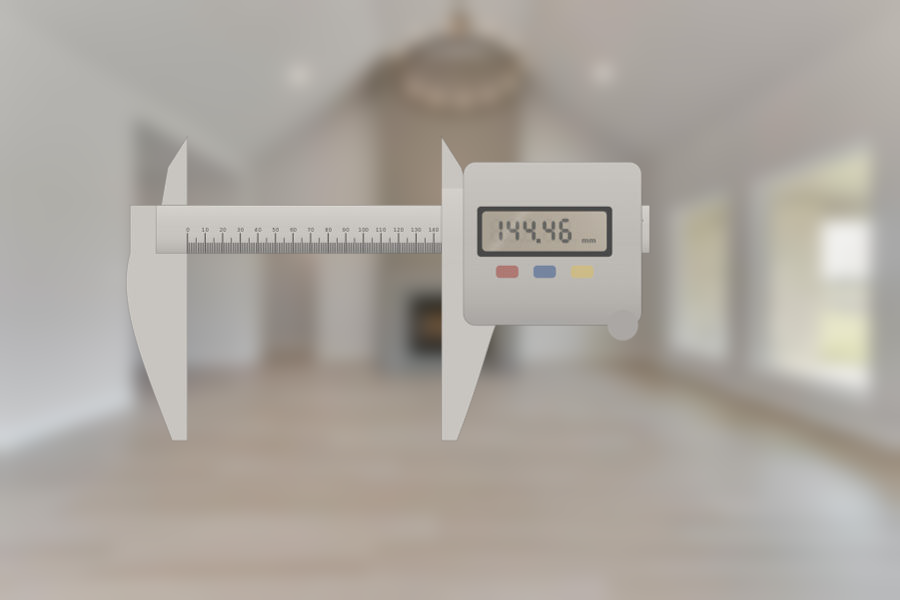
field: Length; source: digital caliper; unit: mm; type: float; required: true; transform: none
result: 144.46 mm
